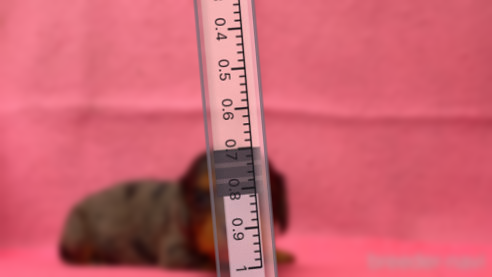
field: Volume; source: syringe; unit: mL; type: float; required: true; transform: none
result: 0.7 mL
